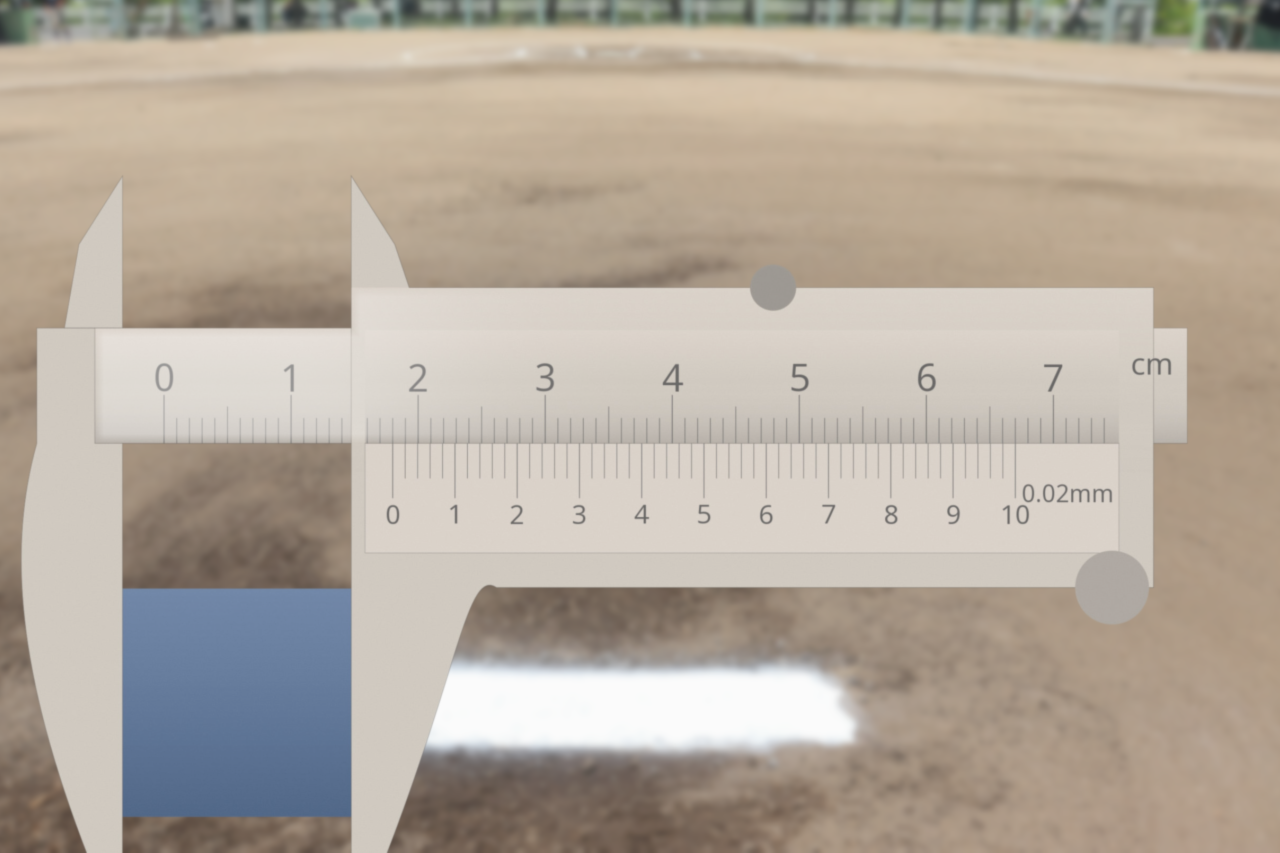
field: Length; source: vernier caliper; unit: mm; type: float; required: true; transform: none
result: 18.0 mm
